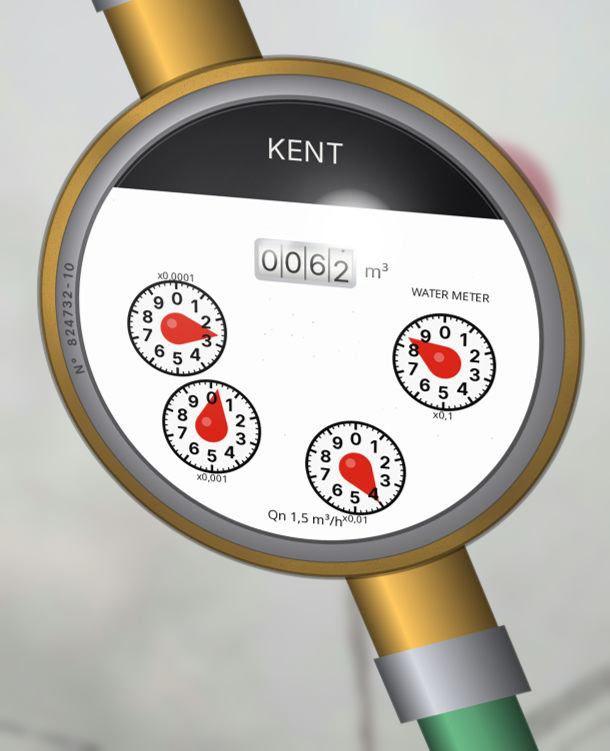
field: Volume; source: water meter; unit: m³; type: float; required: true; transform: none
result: 61.8402 m³
